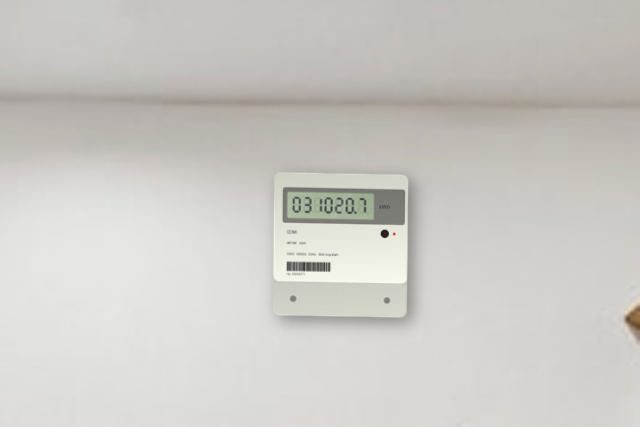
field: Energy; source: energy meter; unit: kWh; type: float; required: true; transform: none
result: 31020.7 kWh
